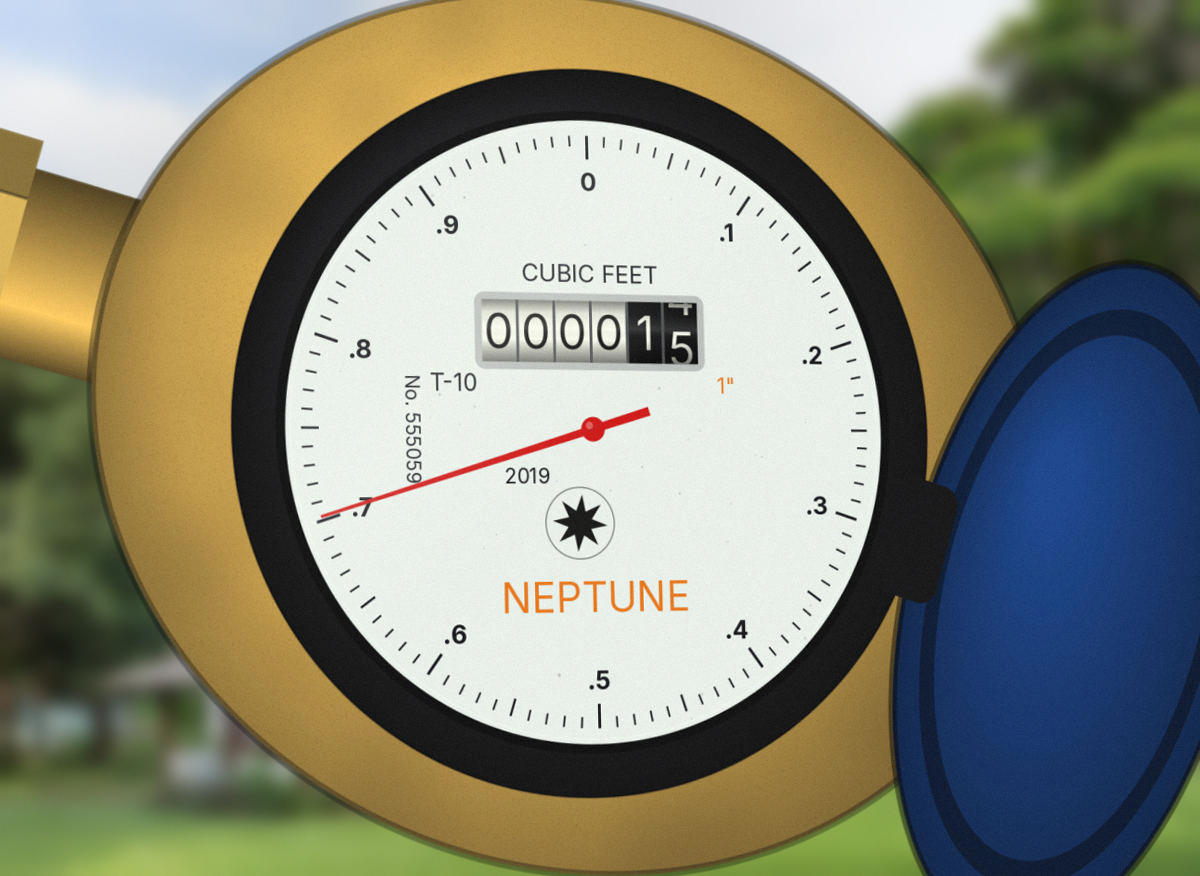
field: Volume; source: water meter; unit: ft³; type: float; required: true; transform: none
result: 14.70 ft³
